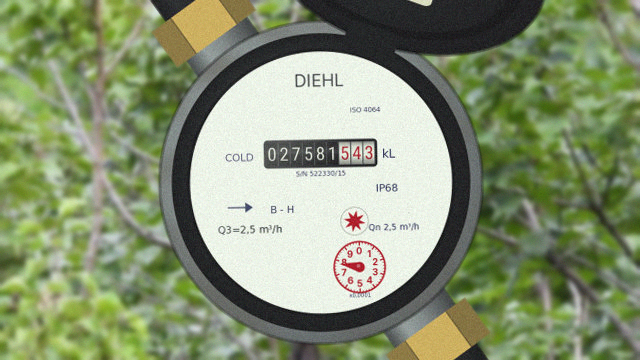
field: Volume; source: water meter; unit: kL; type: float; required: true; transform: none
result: 27581.5437 kL
